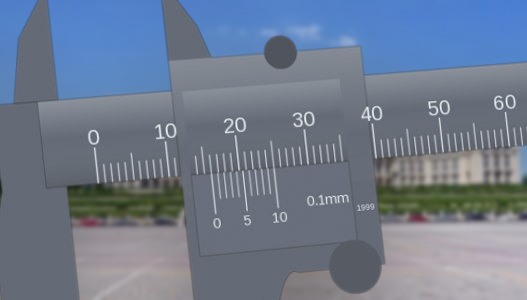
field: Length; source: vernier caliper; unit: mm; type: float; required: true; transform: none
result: 16.0 mm
